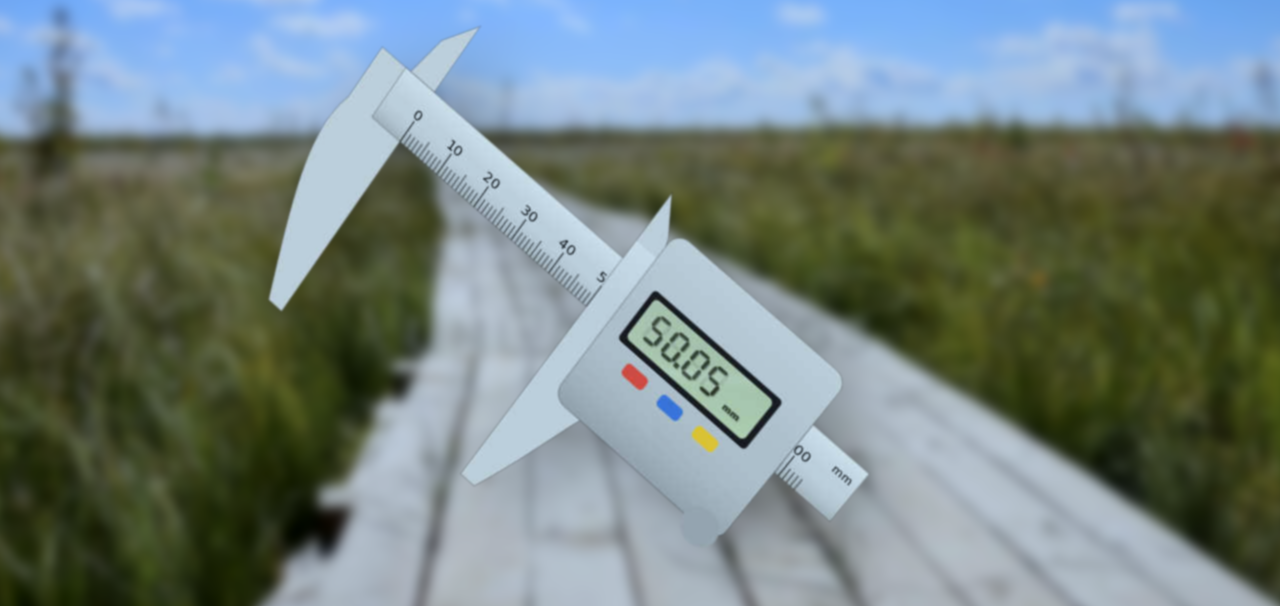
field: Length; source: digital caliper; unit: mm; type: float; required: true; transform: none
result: 50.05 mm
